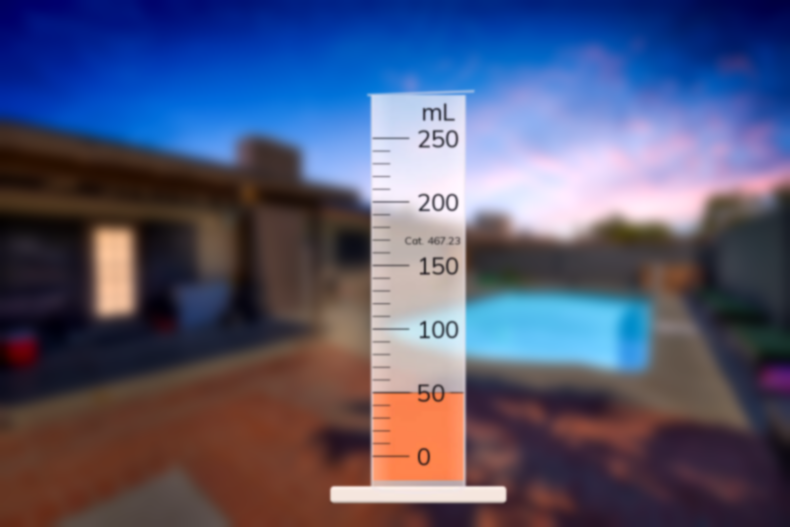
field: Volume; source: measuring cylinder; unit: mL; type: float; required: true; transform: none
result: 50 mL
